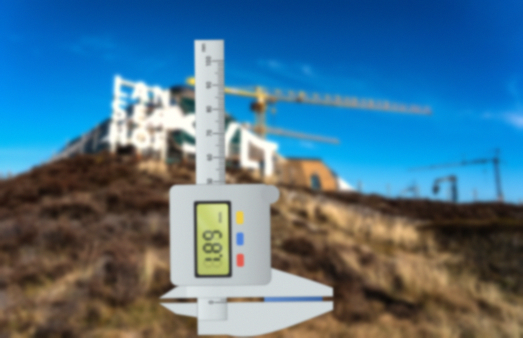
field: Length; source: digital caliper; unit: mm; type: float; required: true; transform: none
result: 1.89 mm
